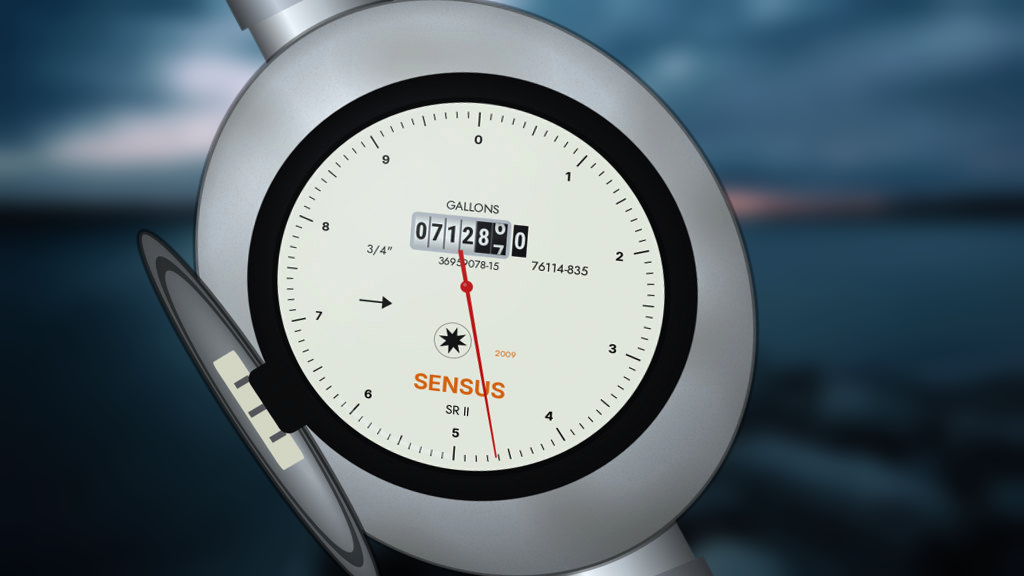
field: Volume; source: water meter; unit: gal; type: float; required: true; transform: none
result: 712864.6 gal
